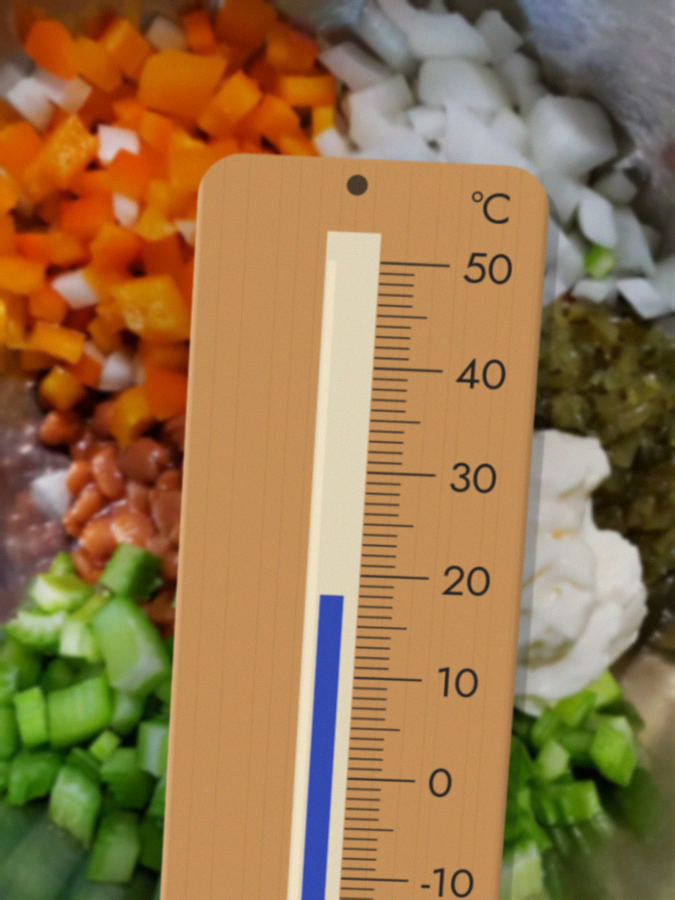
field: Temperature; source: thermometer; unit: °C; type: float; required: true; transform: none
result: 18 °C
